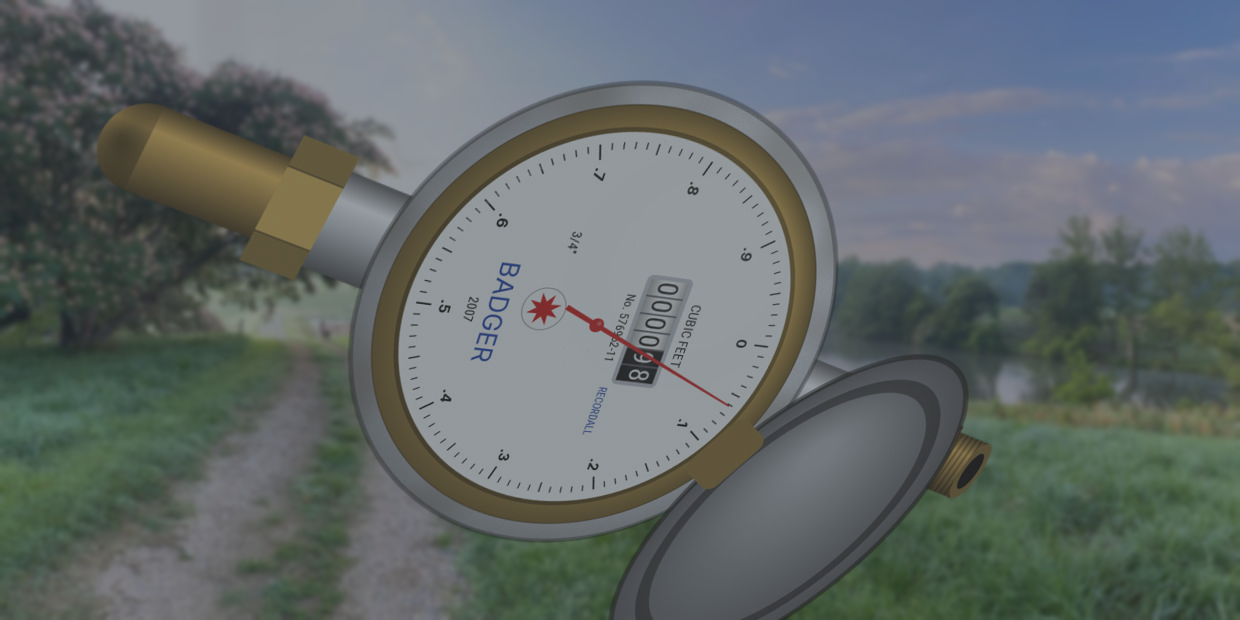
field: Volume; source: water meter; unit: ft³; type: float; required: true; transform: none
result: 98.06 ft³
